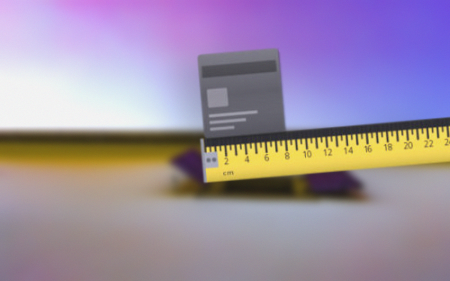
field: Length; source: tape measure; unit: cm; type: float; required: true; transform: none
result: 8 cm
